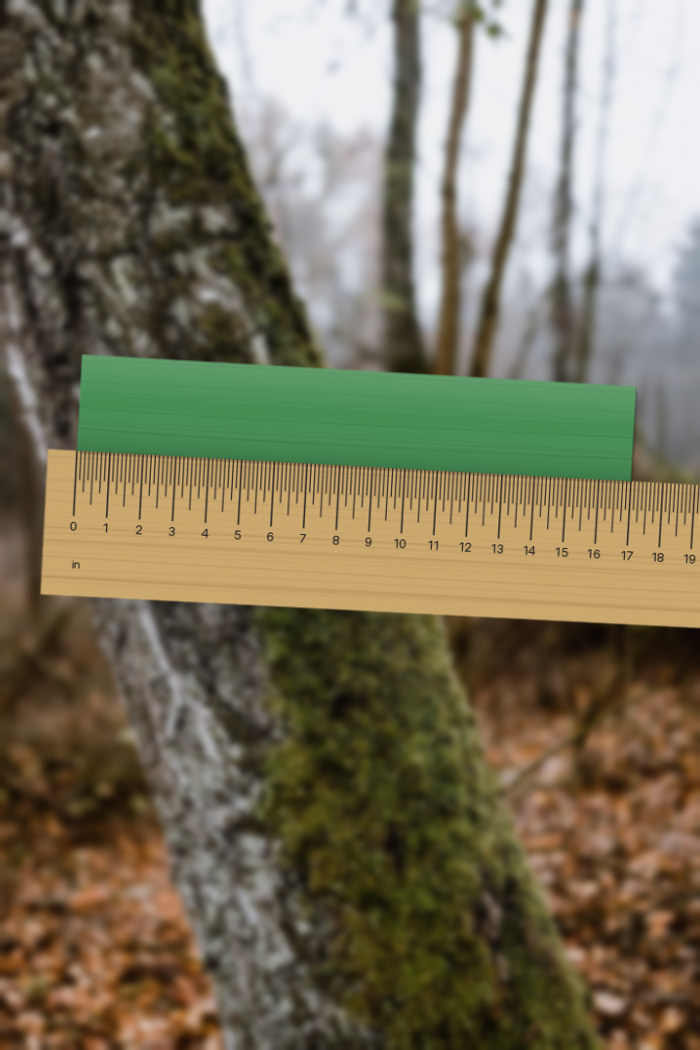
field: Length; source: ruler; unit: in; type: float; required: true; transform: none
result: 17 in
